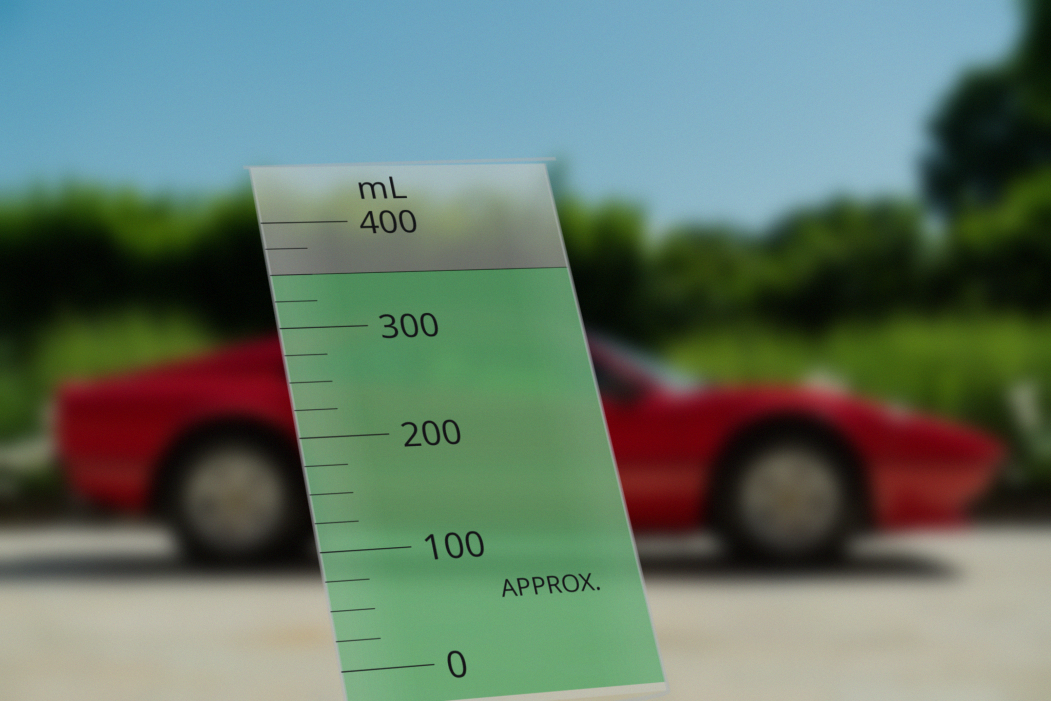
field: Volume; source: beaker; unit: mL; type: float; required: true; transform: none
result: 350 mL
